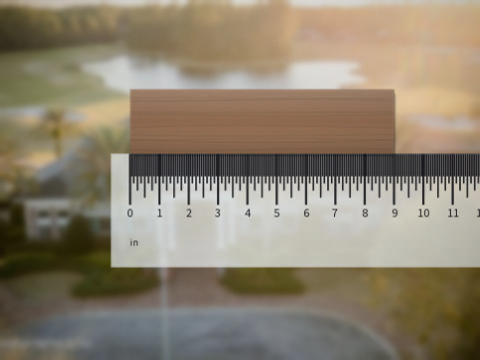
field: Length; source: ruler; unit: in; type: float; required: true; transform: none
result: 9 in
